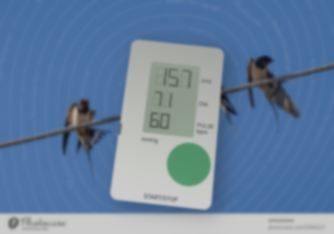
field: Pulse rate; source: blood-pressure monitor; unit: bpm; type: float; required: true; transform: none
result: 60 bpm
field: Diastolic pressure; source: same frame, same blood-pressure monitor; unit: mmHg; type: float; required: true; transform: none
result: 71 mmHg
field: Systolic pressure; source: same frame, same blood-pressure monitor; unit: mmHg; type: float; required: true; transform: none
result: 157 mmHg
